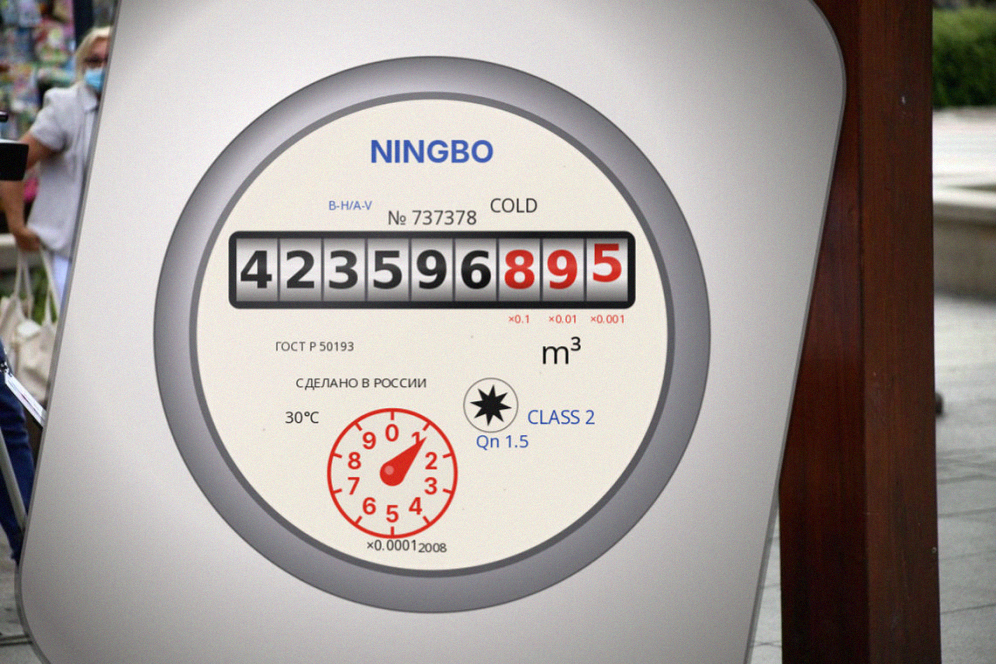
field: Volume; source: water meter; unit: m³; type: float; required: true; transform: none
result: 423596.8951 m³
